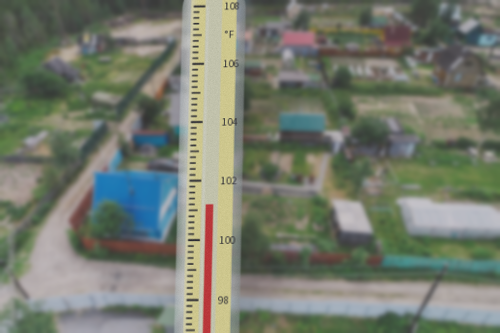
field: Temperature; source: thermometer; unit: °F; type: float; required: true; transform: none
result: 101.2 °F
